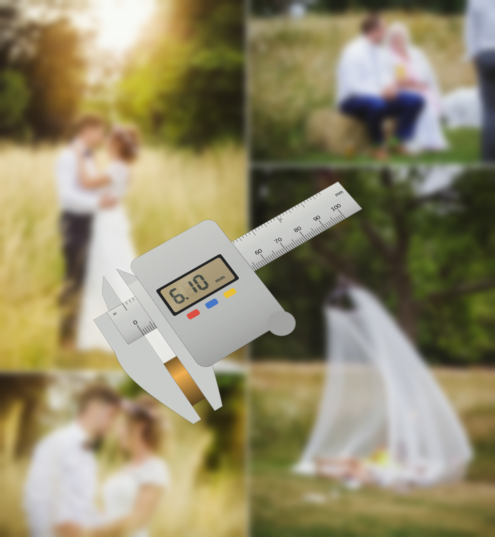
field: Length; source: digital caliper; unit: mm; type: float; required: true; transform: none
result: 6.10 mm
